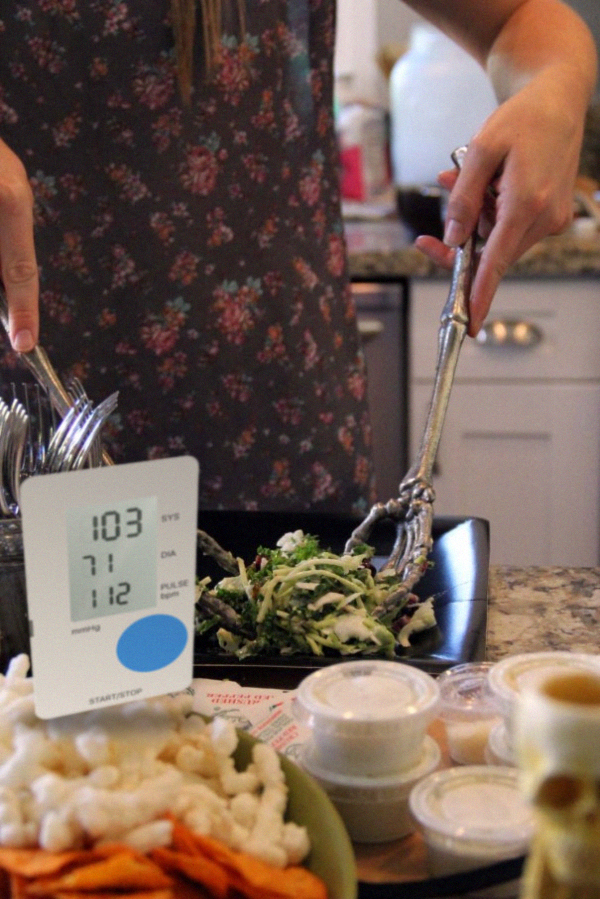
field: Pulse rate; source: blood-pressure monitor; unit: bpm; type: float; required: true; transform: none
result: 112 bpm
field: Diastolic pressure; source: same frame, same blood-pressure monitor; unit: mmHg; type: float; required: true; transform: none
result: 71 mmHg
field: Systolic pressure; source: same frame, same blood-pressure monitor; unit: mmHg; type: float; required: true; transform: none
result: 103 mmHg
